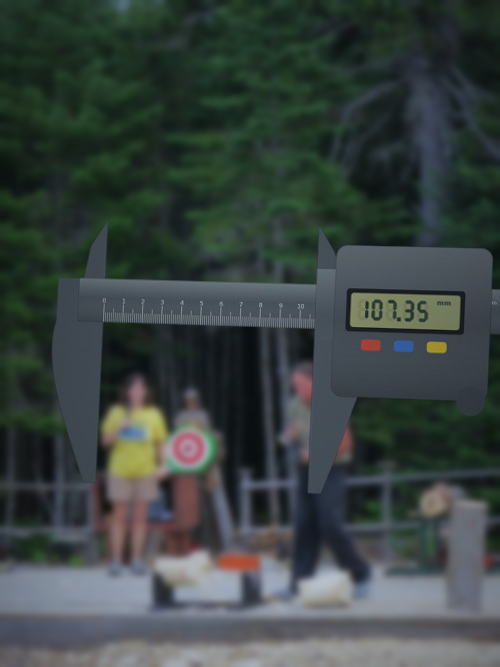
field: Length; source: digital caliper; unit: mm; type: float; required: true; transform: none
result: 107.35 mm
